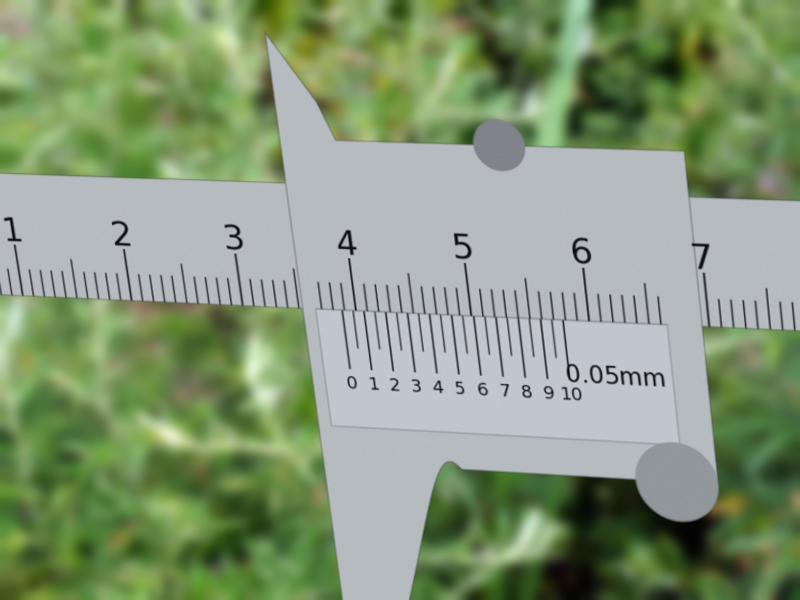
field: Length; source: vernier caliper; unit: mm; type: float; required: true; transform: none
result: 38.8 mm
